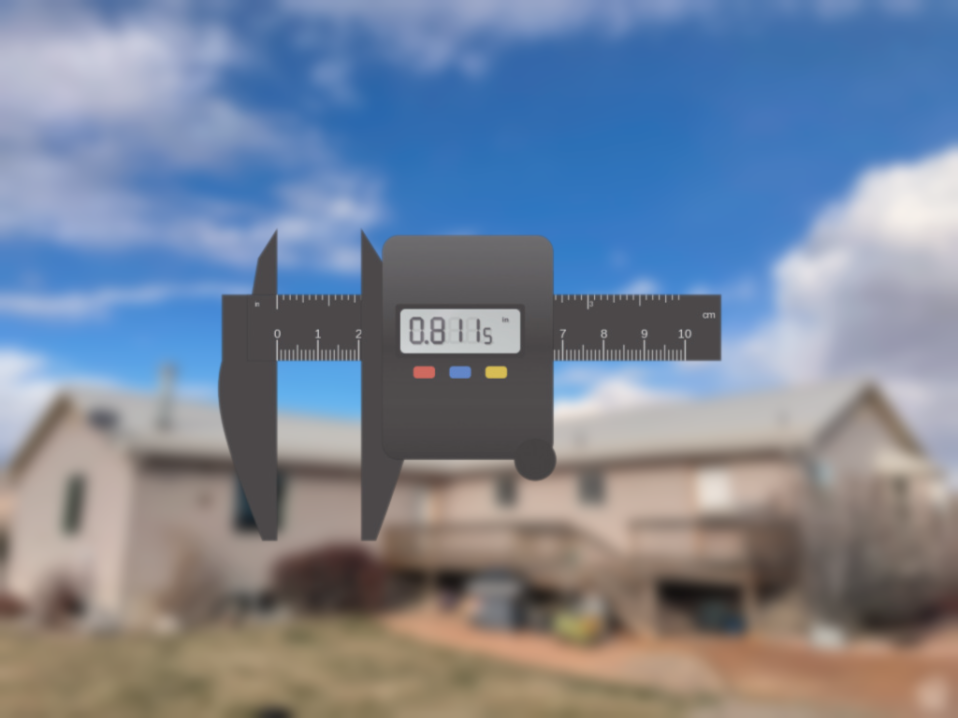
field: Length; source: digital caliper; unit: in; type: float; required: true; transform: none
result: 0.8115 in
